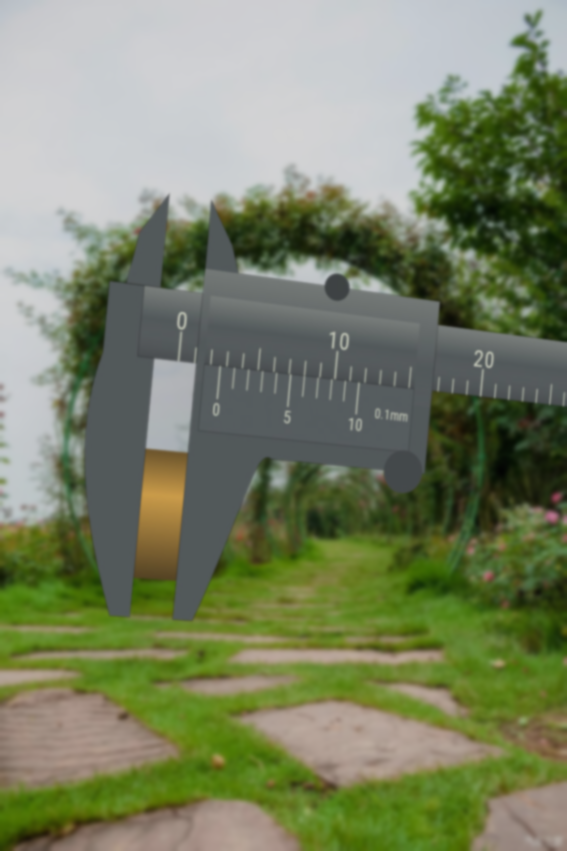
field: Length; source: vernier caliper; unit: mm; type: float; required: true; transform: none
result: 2.6 mm
